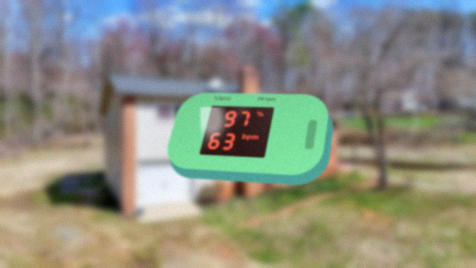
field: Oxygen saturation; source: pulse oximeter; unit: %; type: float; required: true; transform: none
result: 97 %
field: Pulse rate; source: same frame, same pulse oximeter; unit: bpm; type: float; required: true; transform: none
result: 63 bpm
